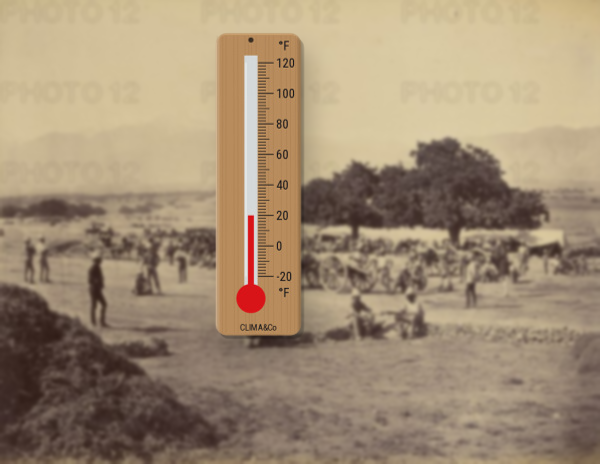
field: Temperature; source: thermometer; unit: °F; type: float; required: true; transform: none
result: 20 °F
